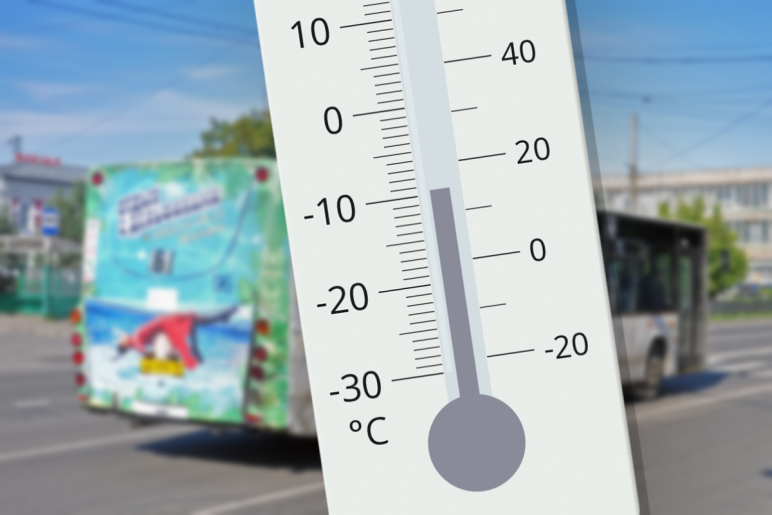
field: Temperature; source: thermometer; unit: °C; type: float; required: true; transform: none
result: -9.5 °C
